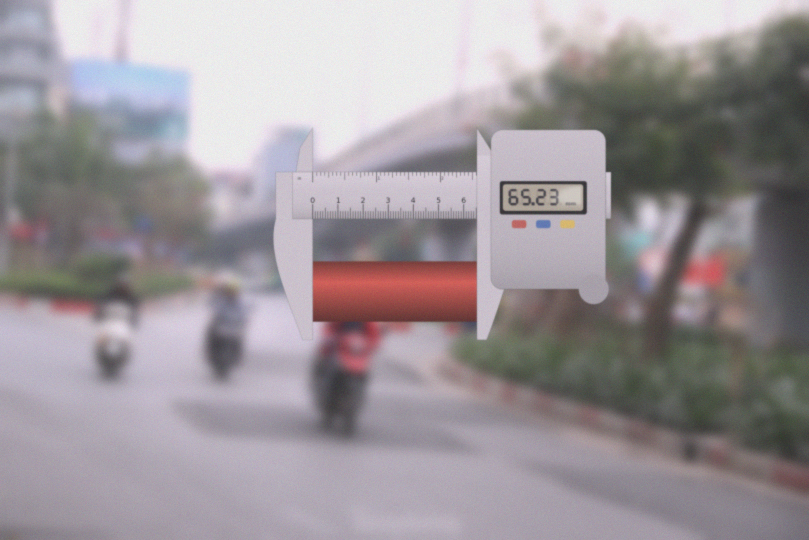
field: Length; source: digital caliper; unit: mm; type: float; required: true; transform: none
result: 65.23 mm
